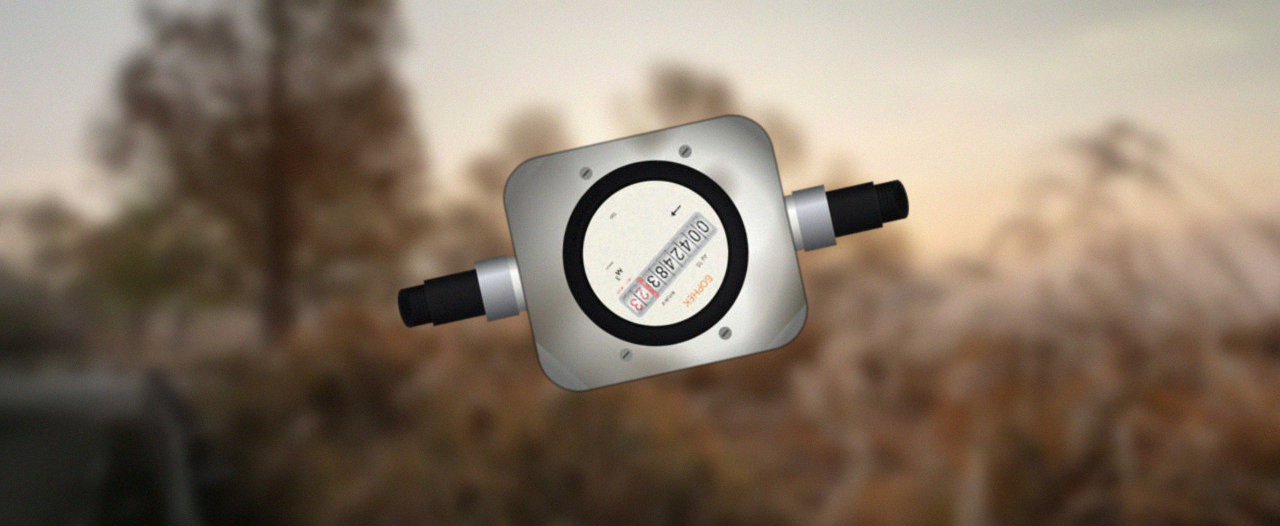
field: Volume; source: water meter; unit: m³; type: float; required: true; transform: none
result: 42483.23 m³
